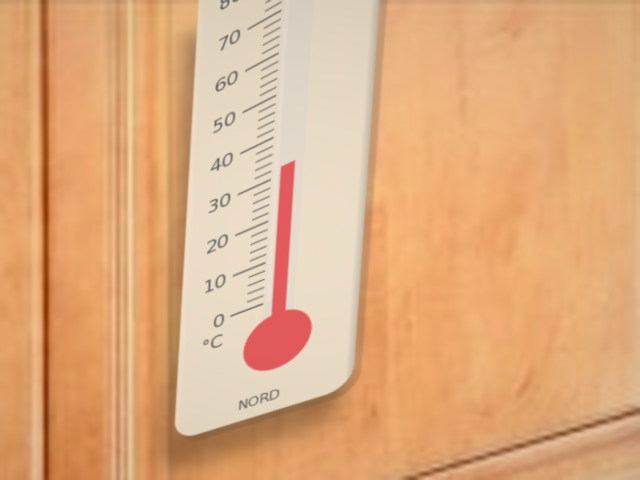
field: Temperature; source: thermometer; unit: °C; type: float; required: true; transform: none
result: 32 °C
